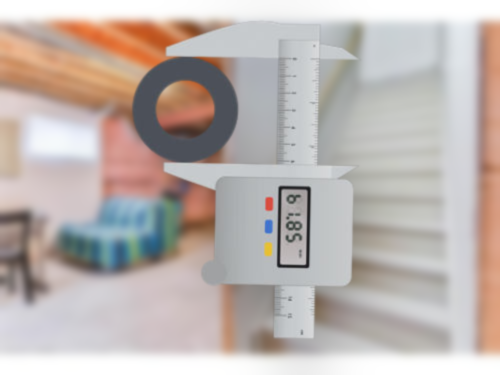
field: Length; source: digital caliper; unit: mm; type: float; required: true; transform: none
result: 61.85 mm
